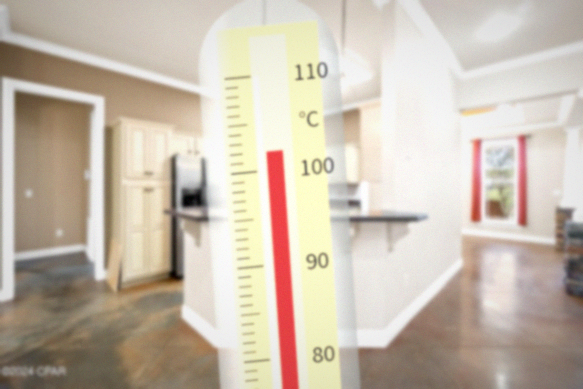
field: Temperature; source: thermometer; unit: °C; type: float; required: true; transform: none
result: 102 °C
